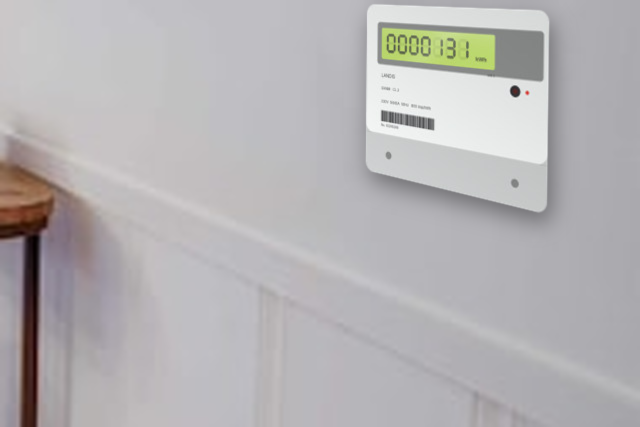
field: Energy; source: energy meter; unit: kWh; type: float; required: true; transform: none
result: 131 kWh
